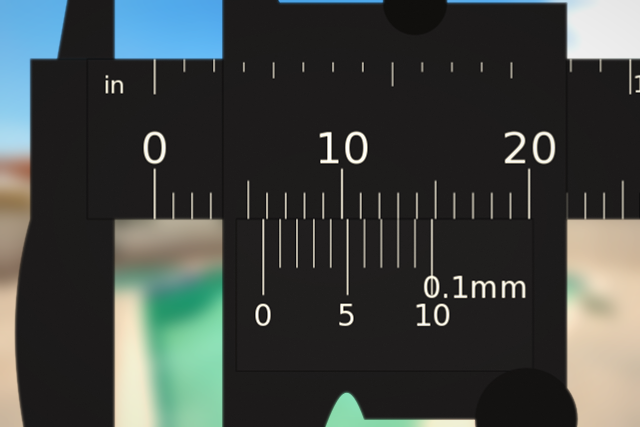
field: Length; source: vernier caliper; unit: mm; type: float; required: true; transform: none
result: 5.8 mm
